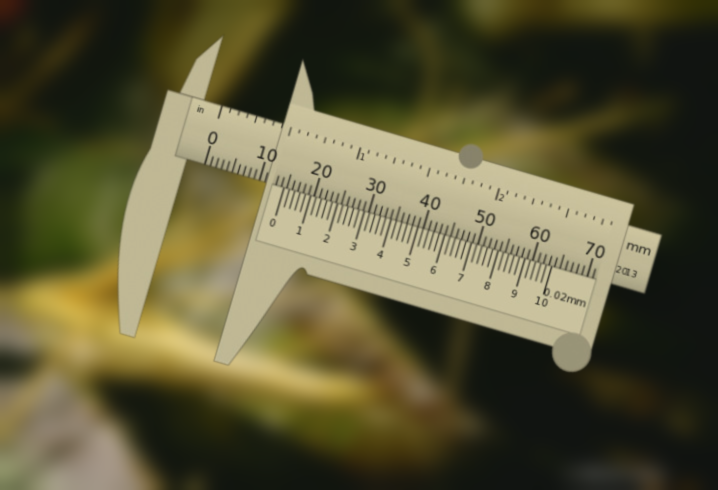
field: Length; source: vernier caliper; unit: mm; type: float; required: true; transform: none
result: 14.5 mm
